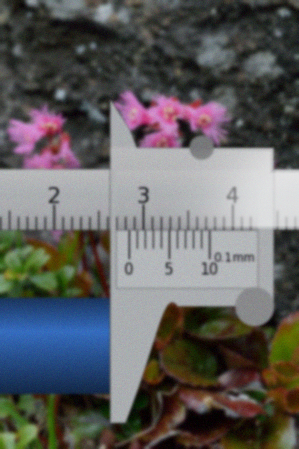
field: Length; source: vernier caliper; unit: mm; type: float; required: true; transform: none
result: 28.4 mm
